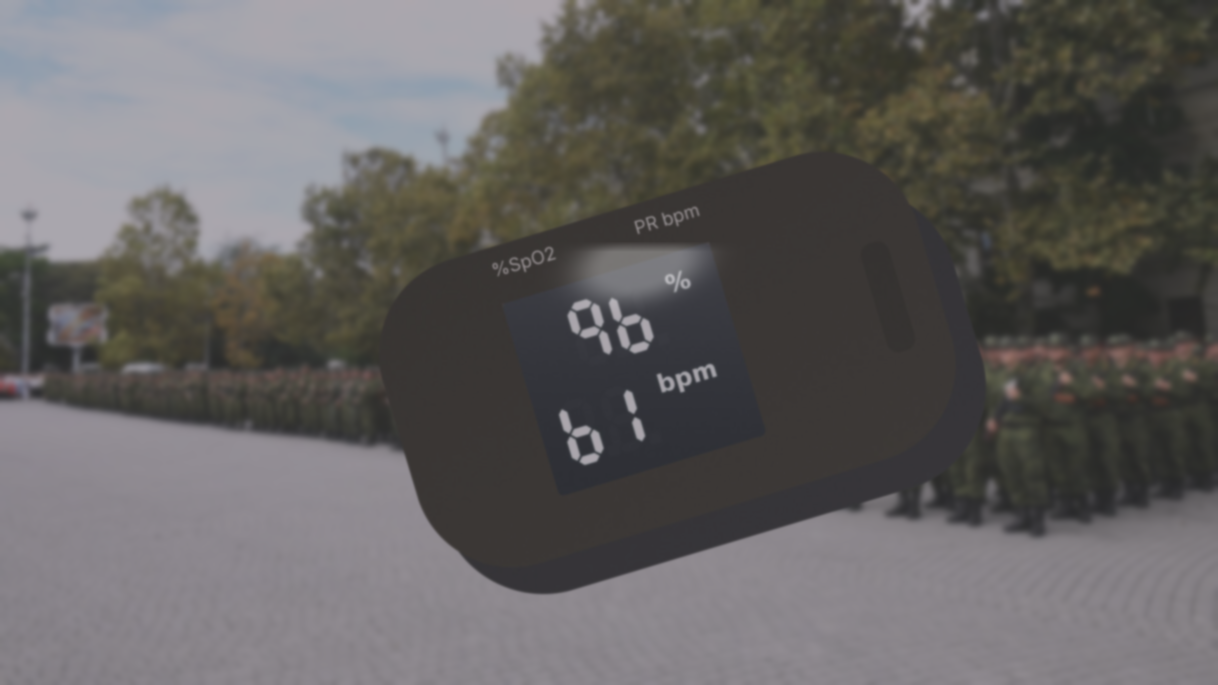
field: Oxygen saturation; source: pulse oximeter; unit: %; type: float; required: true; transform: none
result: 96 %
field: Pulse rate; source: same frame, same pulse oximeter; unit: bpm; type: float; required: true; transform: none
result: 61 bpm
